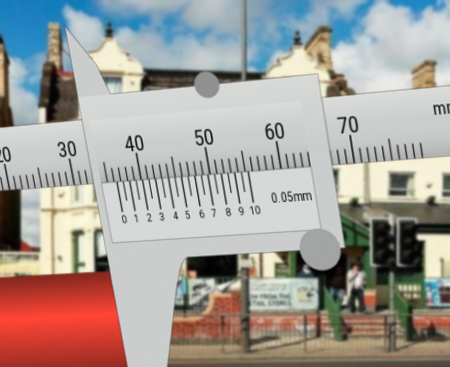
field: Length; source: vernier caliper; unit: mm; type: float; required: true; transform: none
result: 36.4 mm
